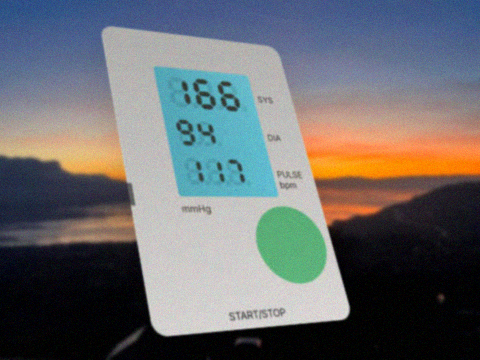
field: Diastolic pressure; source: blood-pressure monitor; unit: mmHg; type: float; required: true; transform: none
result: 94 mmHg
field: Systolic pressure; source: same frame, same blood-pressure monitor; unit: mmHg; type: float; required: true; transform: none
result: 166 mmHg
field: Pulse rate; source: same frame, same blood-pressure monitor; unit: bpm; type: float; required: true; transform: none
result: 117 bpm
